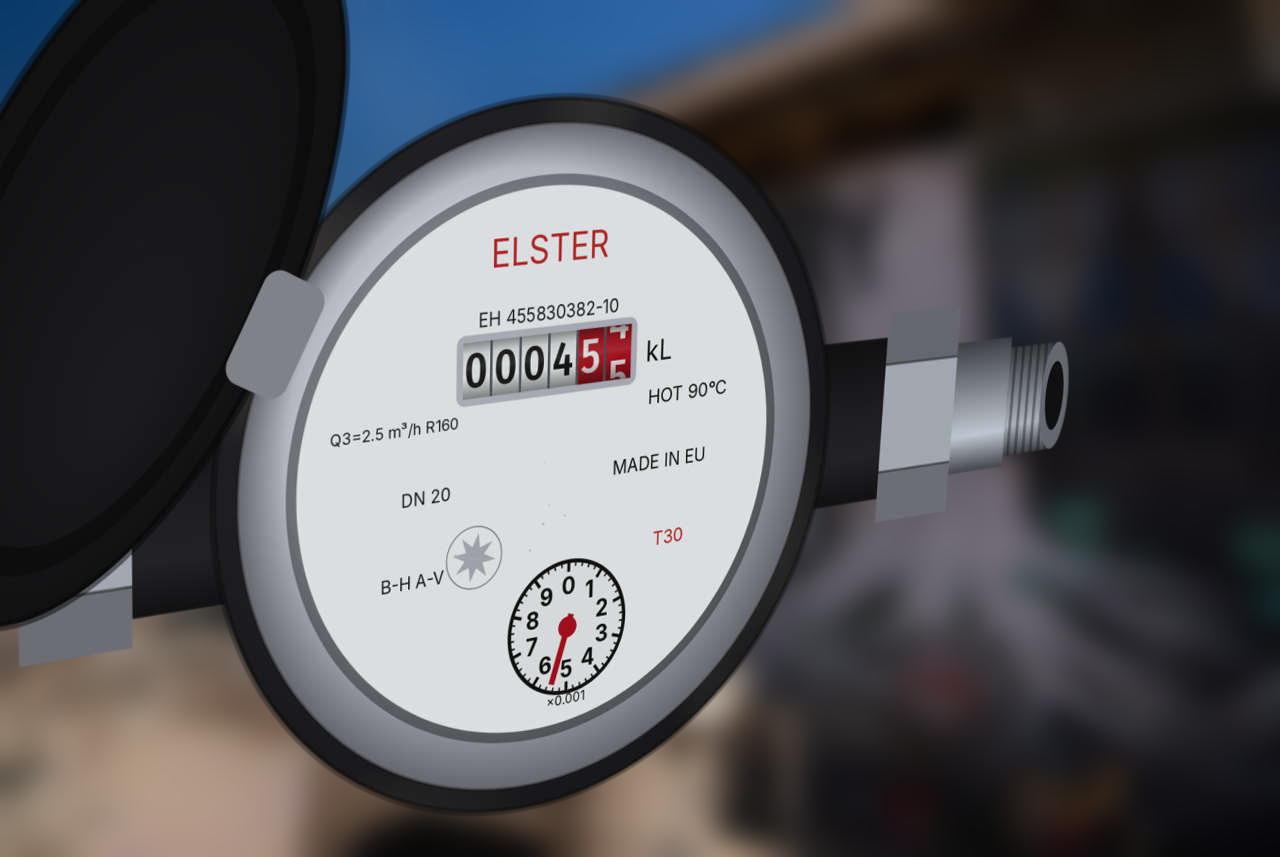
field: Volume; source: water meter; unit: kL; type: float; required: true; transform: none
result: 4.545 kL
